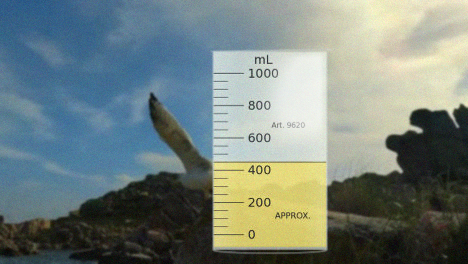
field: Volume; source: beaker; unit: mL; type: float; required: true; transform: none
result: 450 mL
